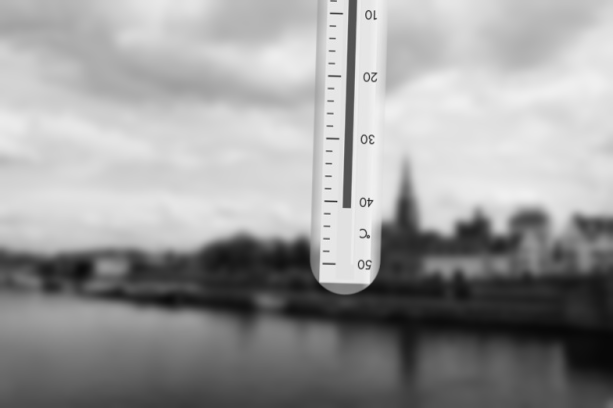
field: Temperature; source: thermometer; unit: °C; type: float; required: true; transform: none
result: 41 °C
